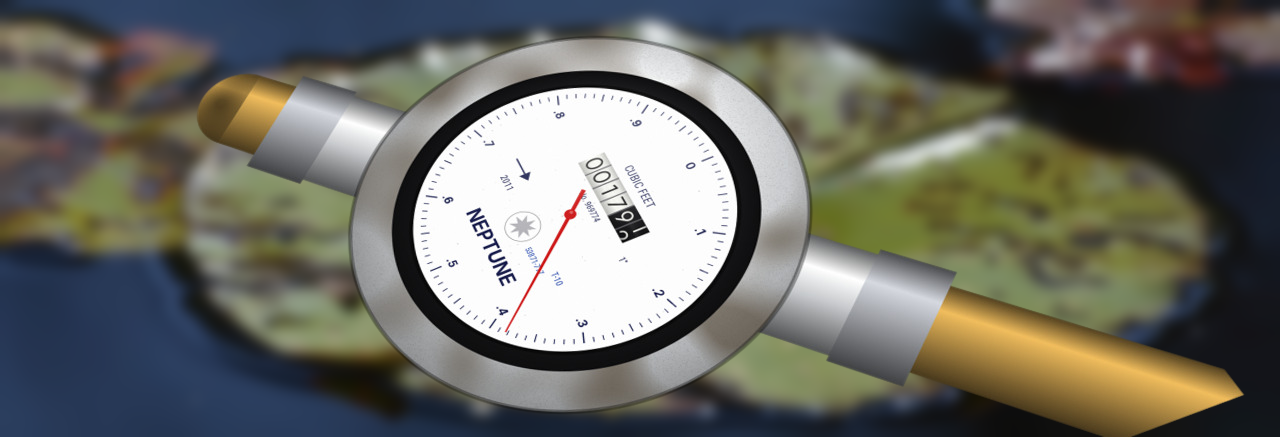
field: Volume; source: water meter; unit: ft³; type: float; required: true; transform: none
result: 1791.38 ft³
